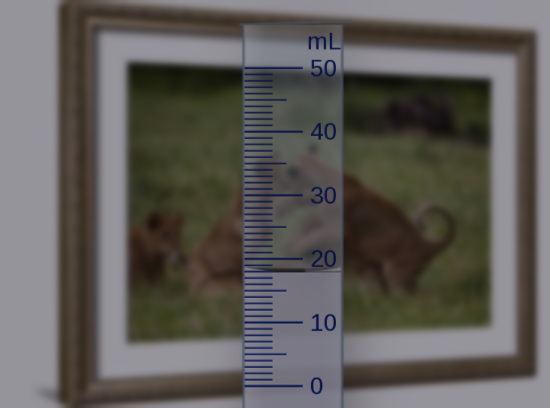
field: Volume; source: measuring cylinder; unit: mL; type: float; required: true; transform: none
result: 18 mL
